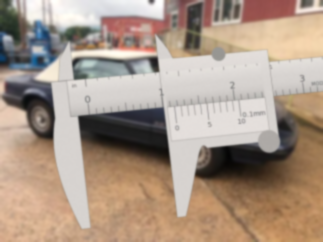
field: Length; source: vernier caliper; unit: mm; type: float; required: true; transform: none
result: 11.6 mm
